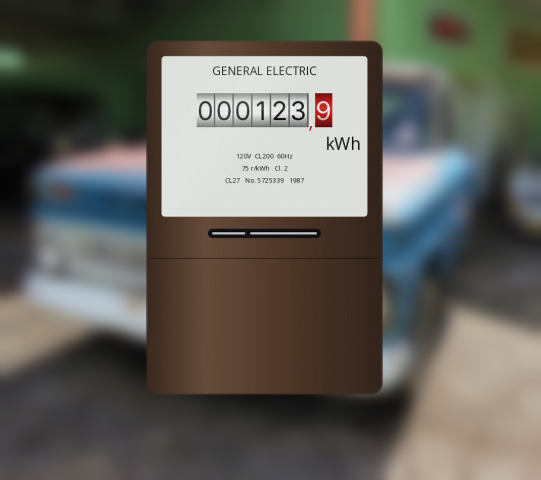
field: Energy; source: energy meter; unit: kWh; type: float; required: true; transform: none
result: 123.9 kWh
